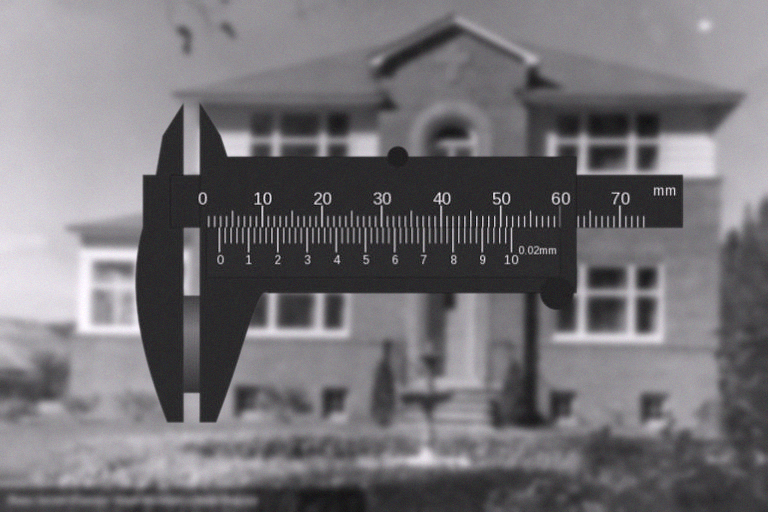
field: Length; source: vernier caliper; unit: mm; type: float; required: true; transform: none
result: 2.8 mm
